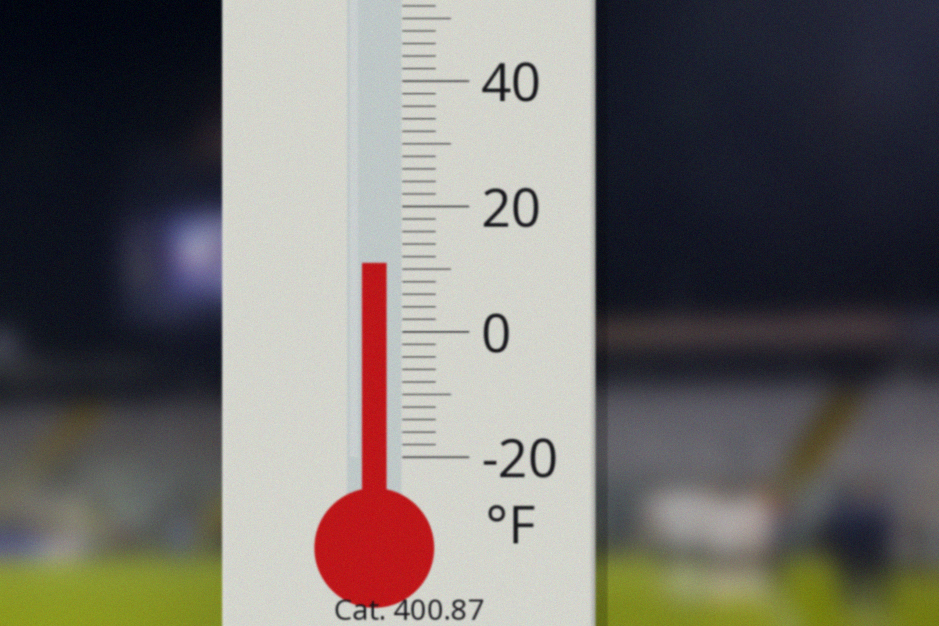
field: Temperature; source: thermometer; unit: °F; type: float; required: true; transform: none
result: 11 °F
